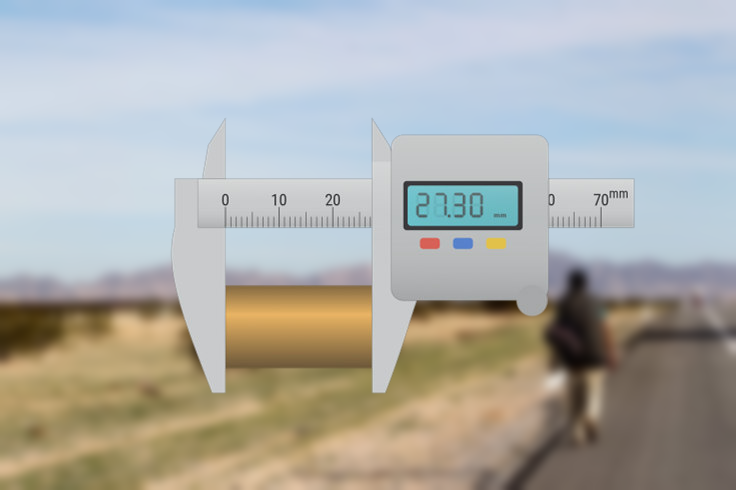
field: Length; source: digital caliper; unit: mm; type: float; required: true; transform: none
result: 27.30 mm
